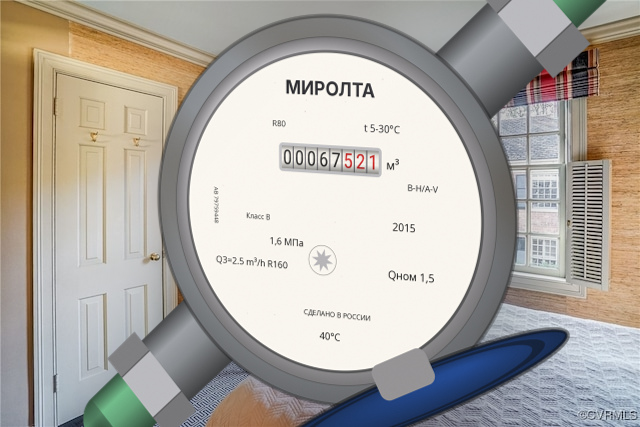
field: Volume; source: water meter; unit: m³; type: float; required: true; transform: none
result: 67.521 m³
